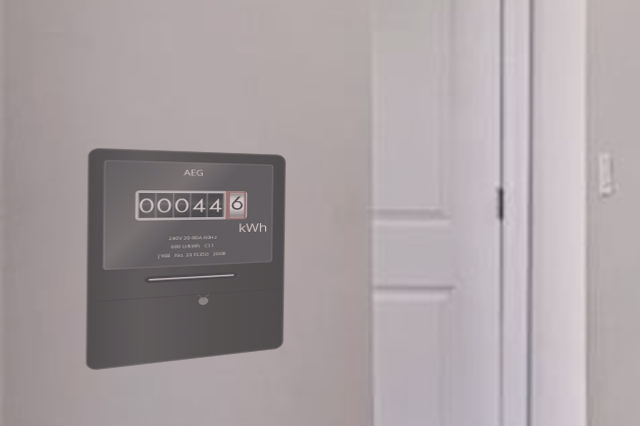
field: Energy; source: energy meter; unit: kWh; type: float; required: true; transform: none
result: 44.6 kWh
